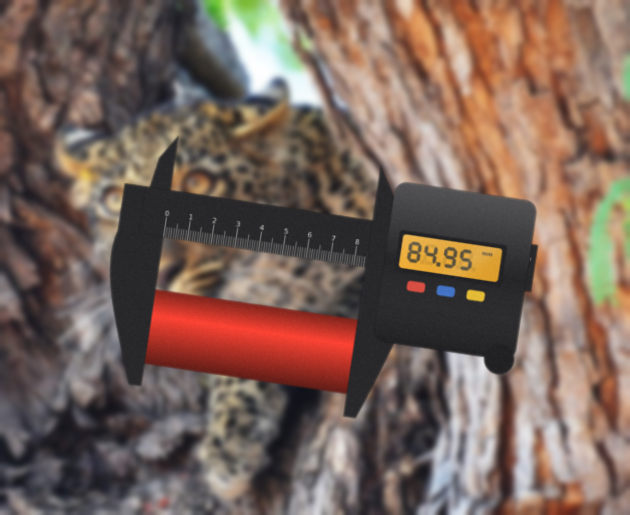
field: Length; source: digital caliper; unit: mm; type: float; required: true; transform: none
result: 84.95 mm
